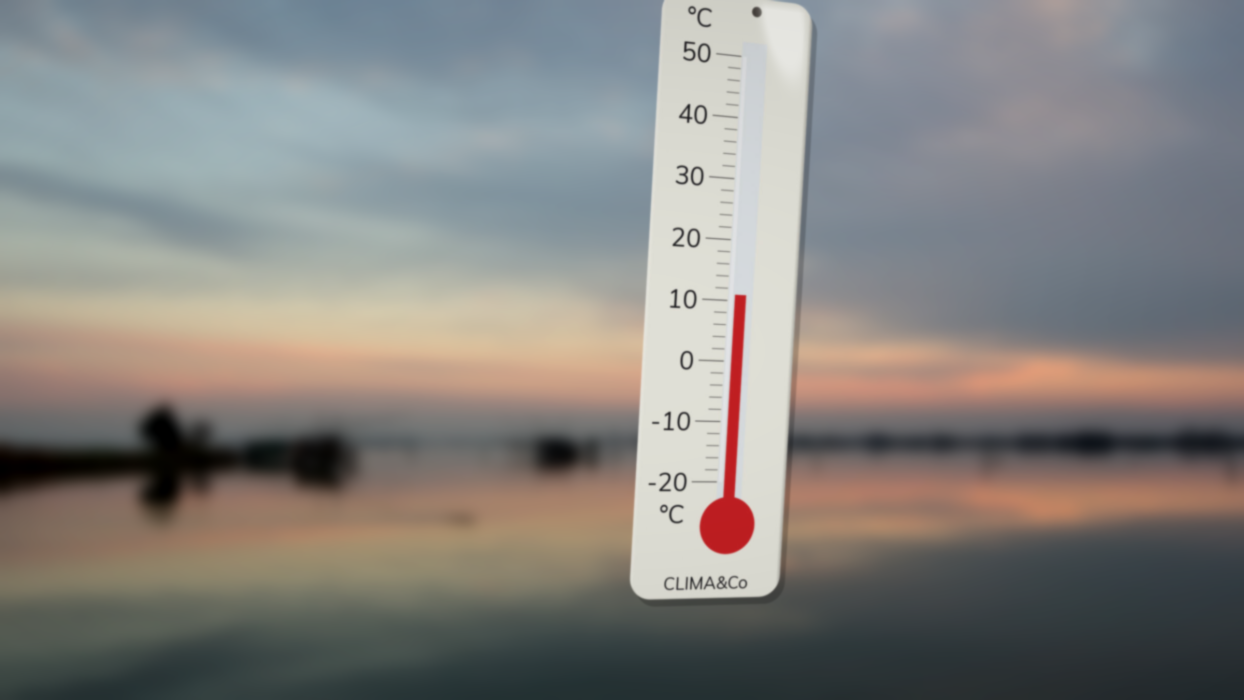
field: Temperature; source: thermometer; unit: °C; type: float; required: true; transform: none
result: 11 °C
